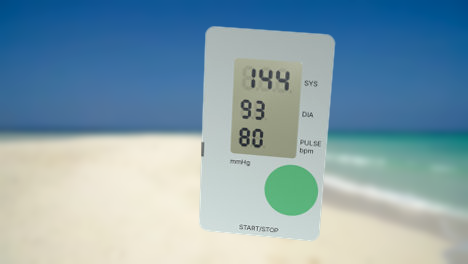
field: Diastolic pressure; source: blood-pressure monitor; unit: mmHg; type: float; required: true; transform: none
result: 93 mmHg
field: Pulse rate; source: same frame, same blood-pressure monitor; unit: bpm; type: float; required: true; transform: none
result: 80 bpm
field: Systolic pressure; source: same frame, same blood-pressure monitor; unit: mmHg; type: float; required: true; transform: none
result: 144 mmHg
